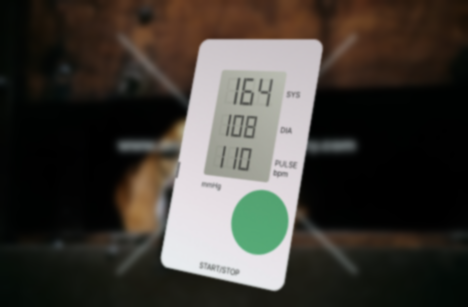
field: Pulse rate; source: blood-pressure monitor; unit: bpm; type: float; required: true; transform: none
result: 110 bpm
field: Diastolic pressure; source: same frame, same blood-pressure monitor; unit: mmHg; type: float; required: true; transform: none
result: 108 mmHg
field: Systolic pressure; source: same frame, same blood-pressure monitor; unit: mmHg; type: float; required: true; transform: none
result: 164 mmHg
